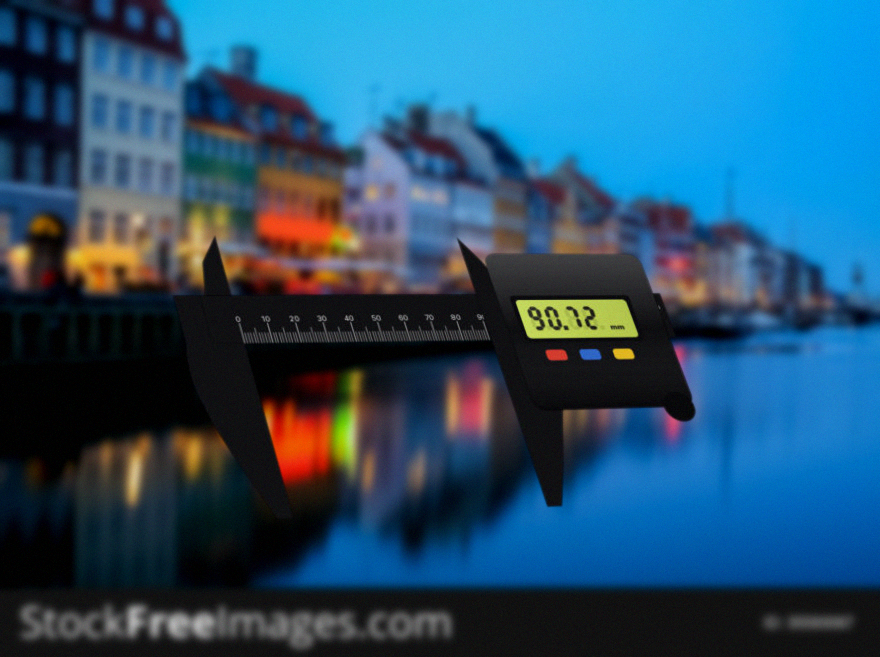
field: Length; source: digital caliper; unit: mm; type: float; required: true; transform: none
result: 90.72 mm
